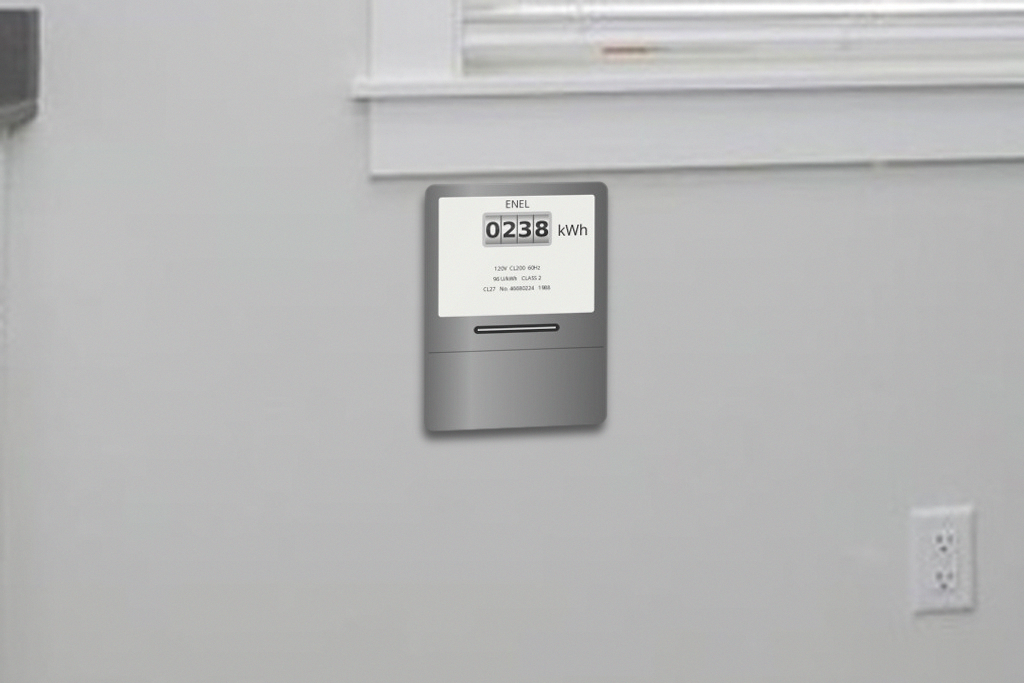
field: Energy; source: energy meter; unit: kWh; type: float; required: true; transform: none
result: 238 kWh
